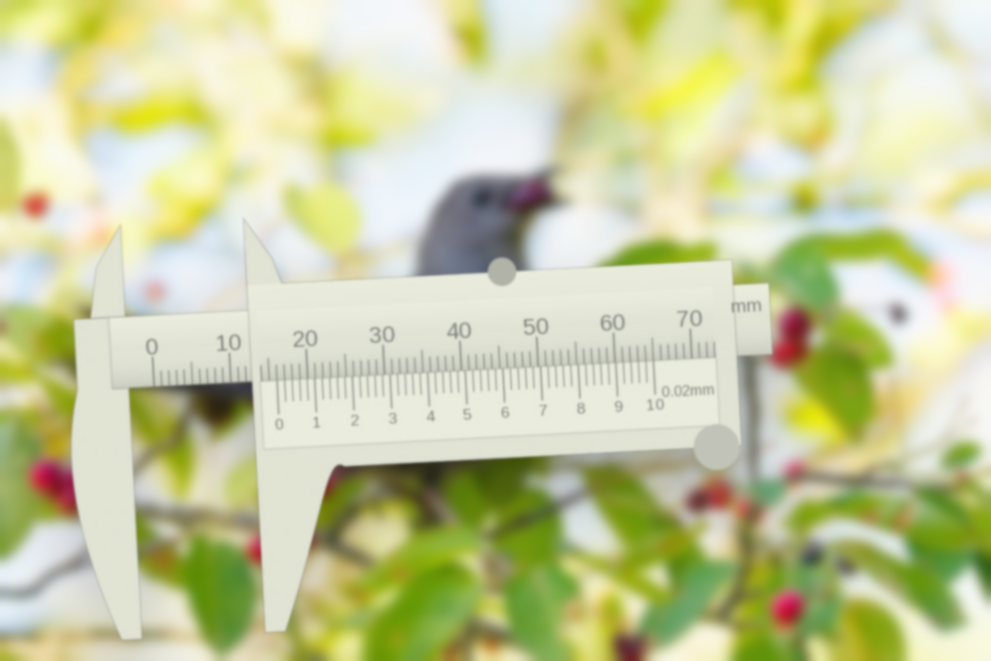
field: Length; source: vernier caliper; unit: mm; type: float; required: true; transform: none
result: 16.0 mm
